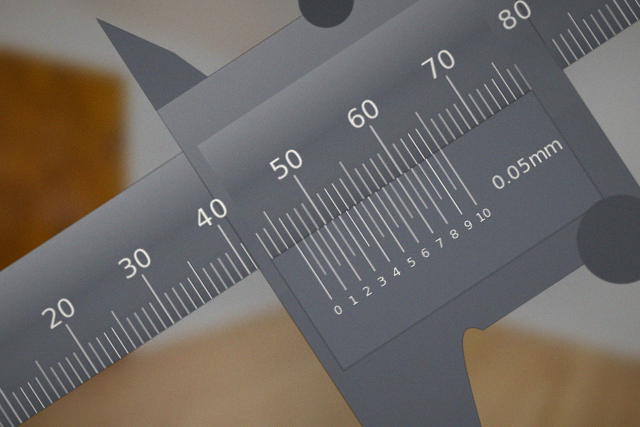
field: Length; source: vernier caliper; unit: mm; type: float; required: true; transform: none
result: 46.0 mm
